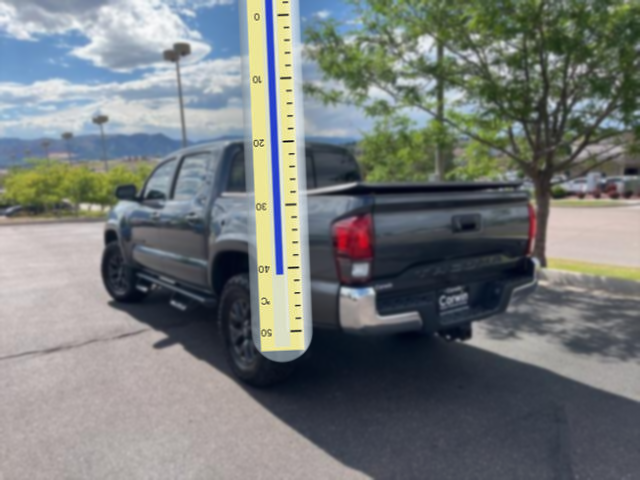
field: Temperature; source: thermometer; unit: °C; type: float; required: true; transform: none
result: 41 °C
